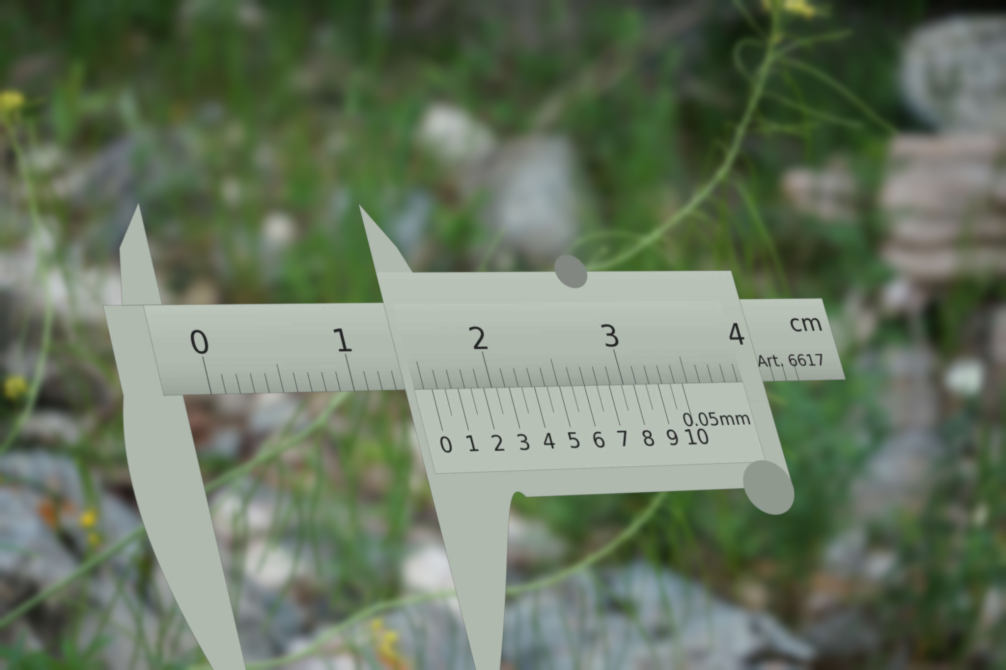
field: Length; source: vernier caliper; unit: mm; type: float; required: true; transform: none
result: 15.6 mm
